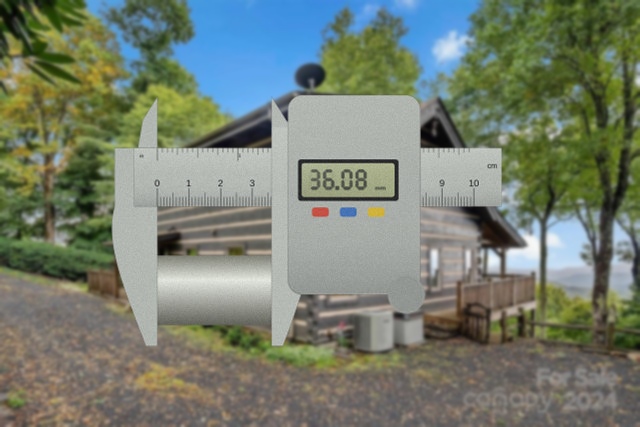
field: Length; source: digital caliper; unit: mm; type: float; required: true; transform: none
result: 36.08 mm
